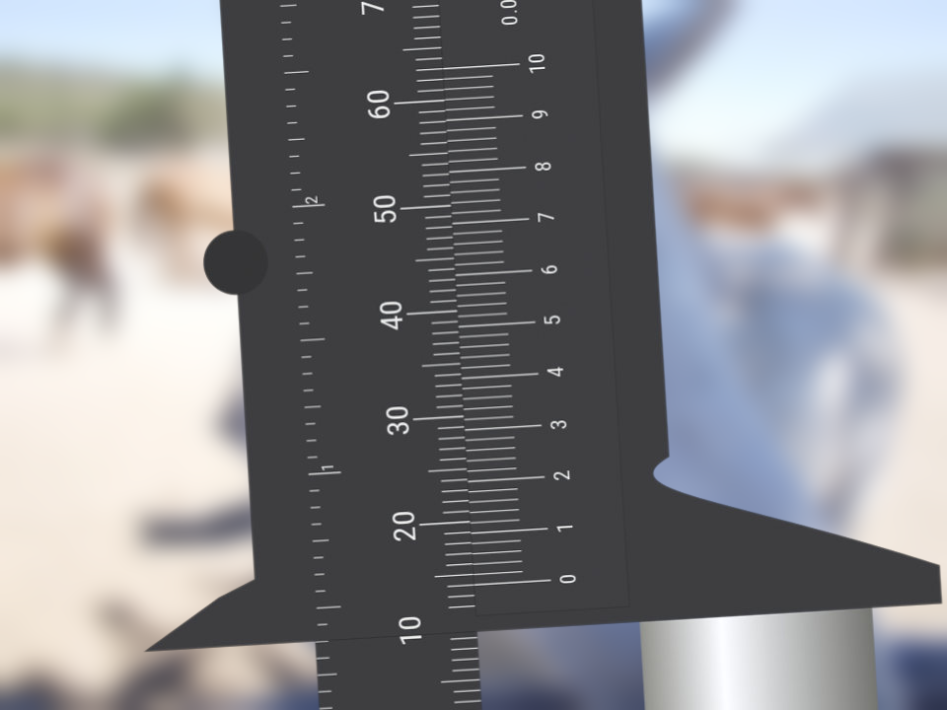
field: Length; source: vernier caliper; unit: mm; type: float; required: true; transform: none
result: 14.0 mm
